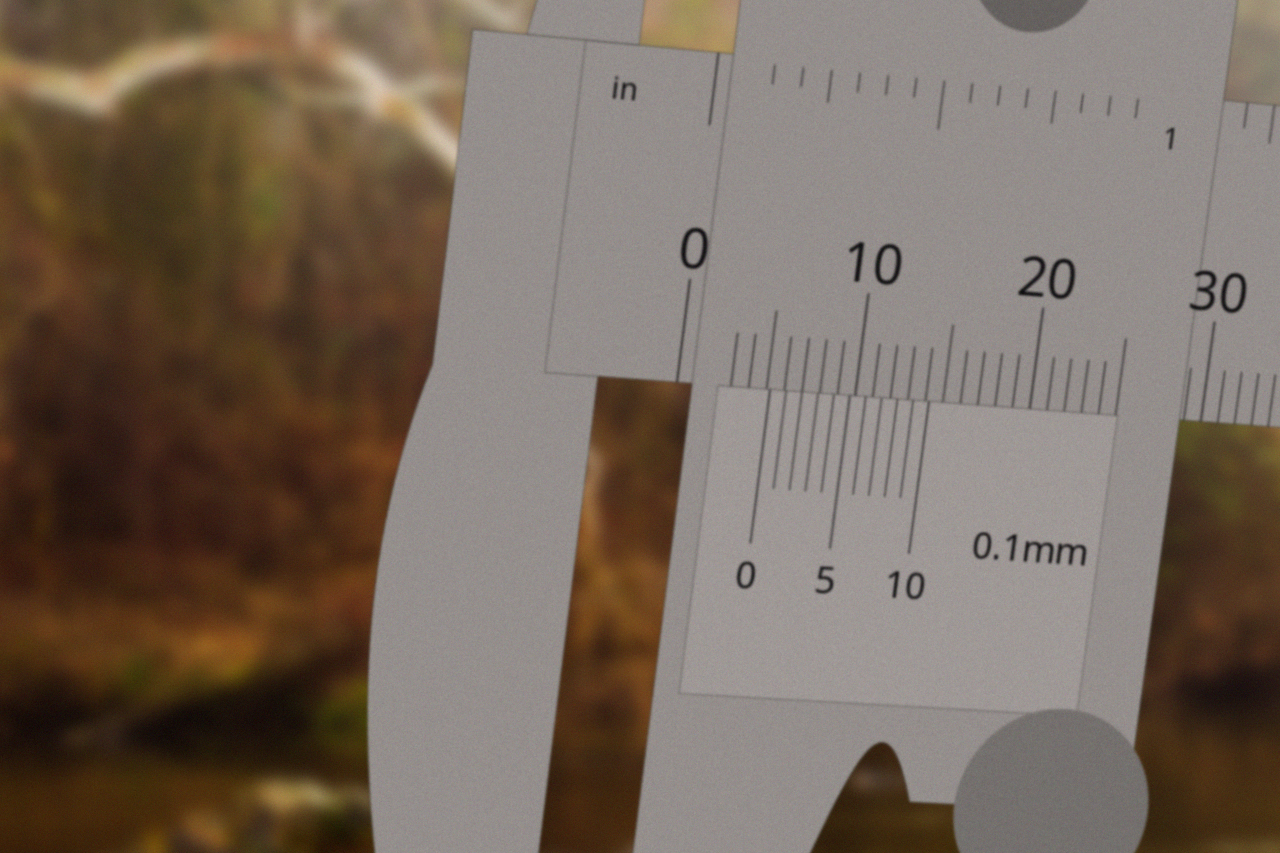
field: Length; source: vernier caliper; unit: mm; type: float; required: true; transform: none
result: 5.2 mm
